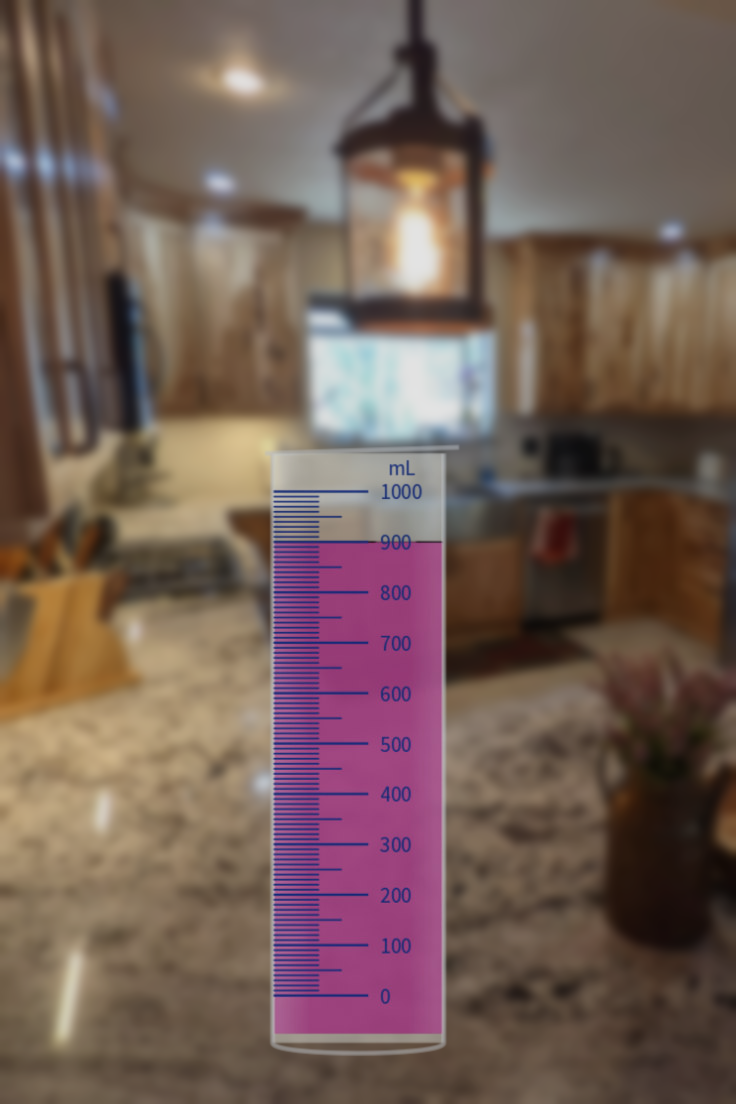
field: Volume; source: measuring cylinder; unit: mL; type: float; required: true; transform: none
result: 900 mL
